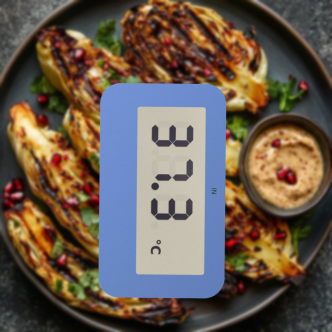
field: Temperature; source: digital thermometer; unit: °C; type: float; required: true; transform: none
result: 37.3 °C
